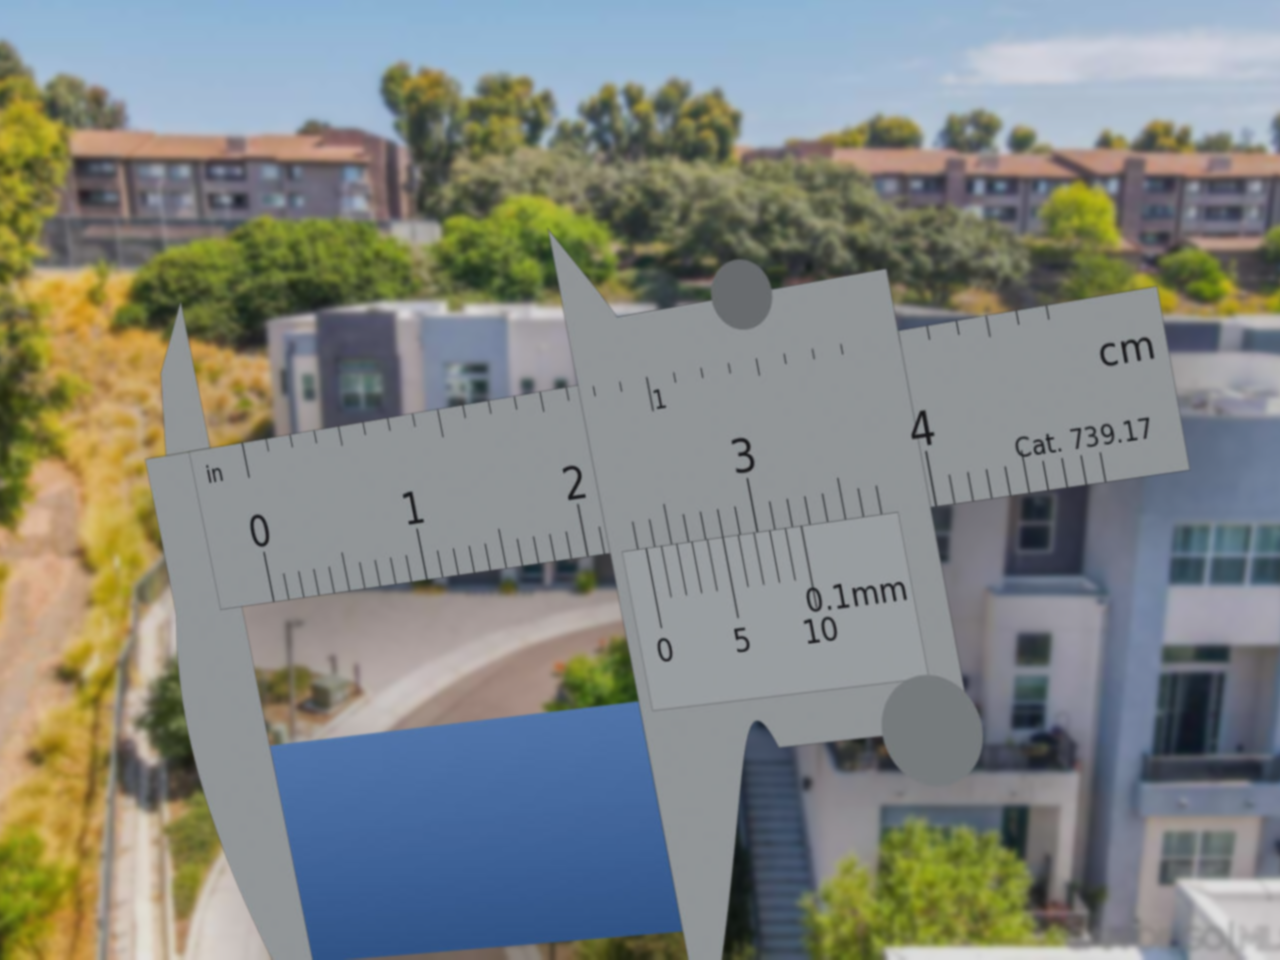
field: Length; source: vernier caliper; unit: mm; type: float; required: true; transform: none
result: 23.5 mm
